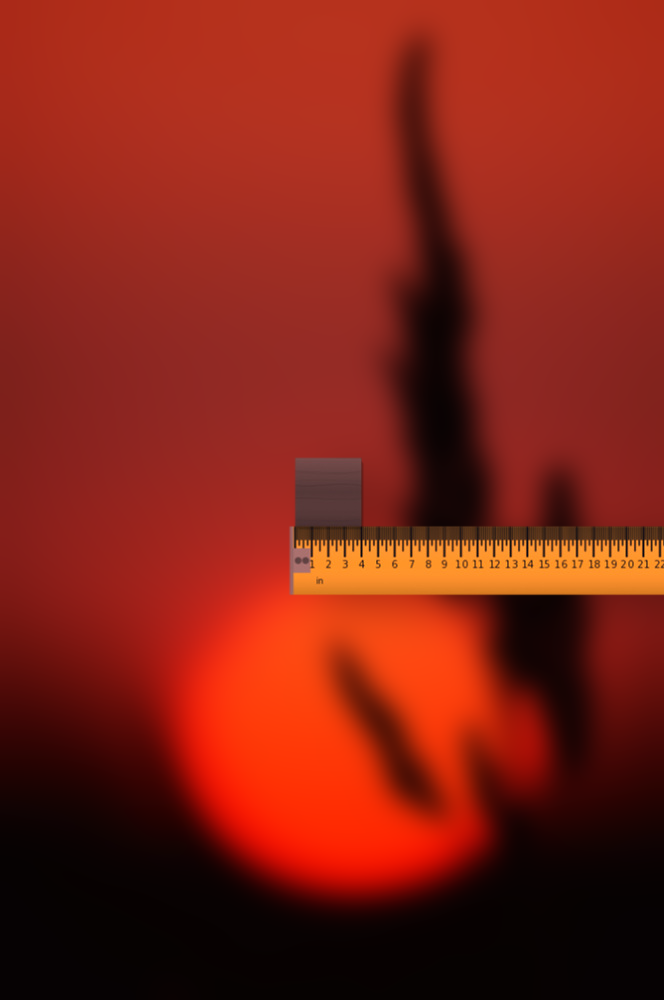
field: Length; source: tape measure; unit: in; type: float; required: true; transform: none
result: 4 in
